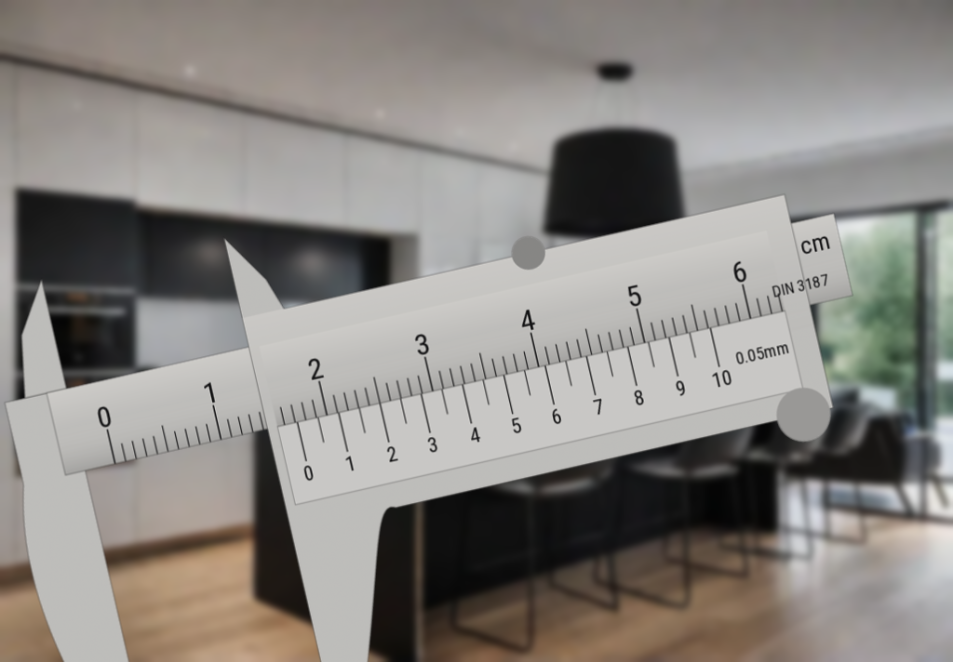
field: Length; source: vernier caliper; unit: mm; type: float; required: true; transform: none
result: 17.2 mm
